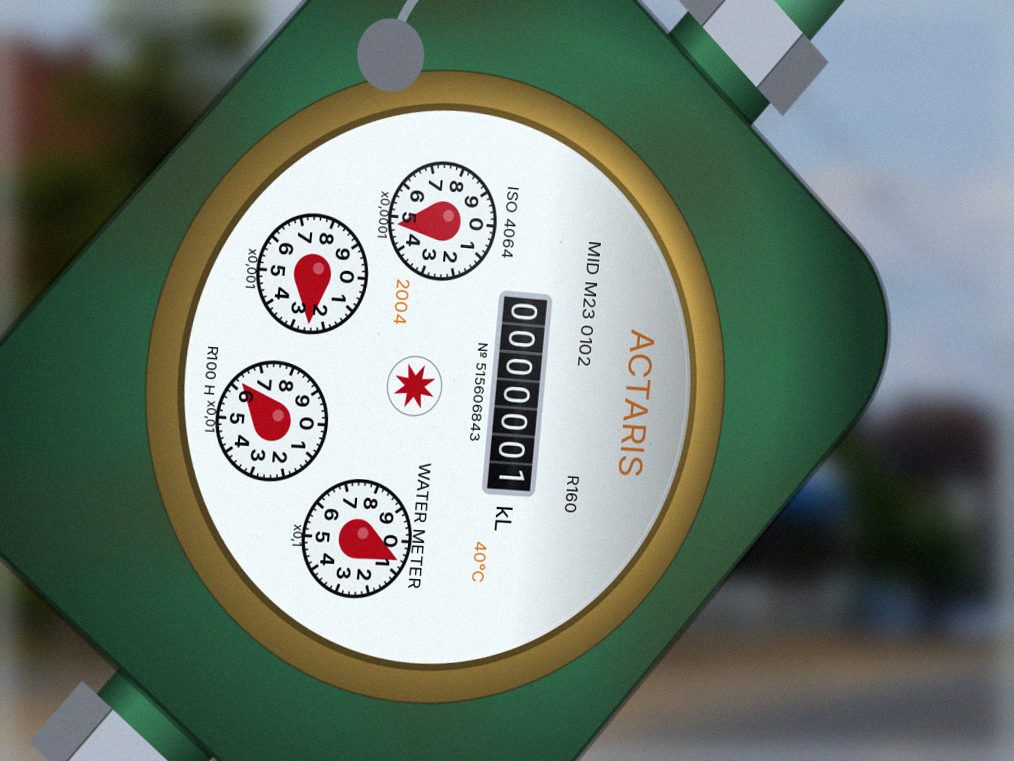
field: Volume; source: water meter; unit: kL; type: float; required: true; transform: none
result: 1.0624 kL
